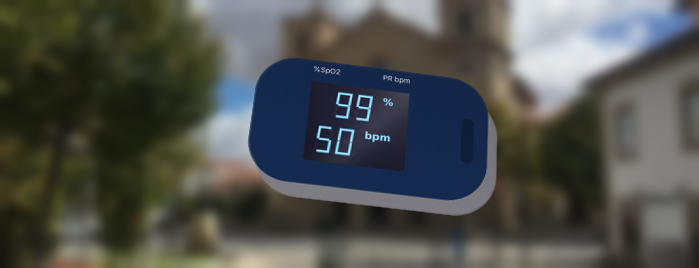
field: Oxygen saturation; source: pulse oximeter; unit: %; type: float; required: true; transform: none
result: 99 %
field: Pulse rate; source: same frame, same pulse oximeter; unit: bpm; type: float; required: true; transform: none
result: 50 bpm
